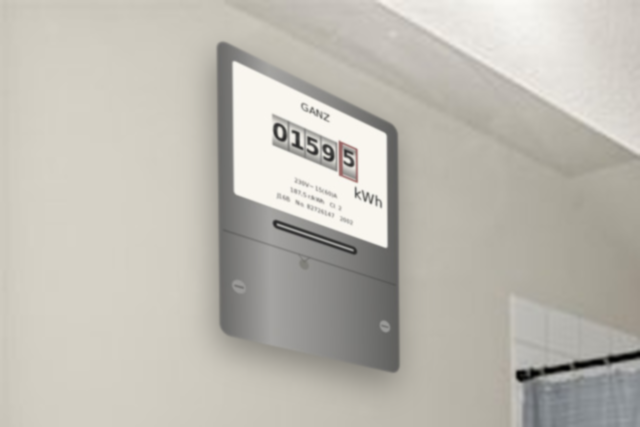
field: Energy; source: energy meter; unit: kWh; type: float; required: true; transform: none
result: 159.5 kWh
